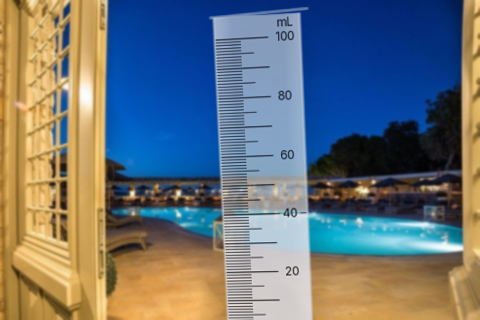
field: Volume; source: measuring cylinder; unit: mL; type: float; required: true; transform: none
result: 40 mL
